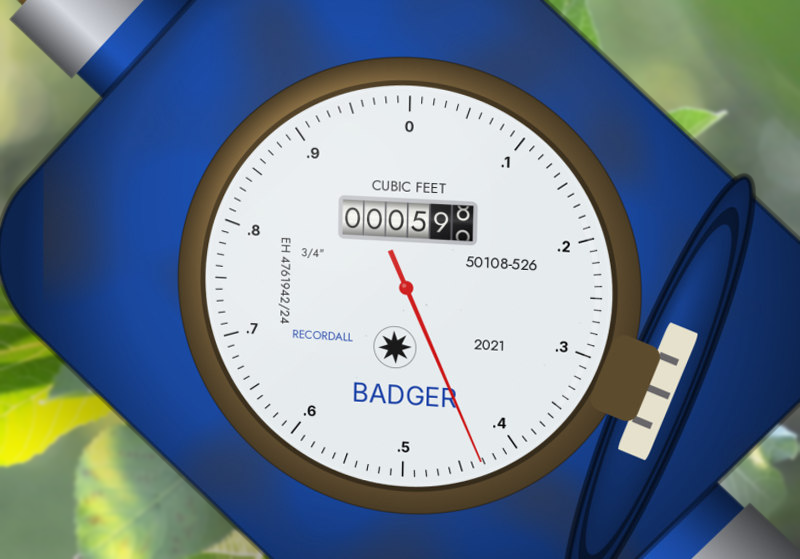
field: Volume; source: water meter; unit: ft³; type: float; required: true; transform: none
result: 598.43 ft³
